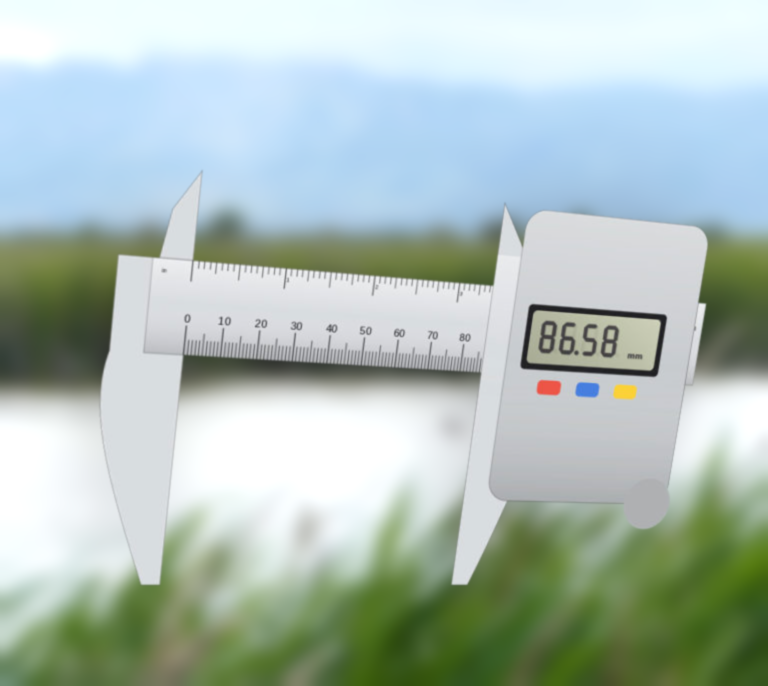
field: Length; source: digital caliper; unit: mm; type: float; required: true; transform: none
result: 86.58 mm
